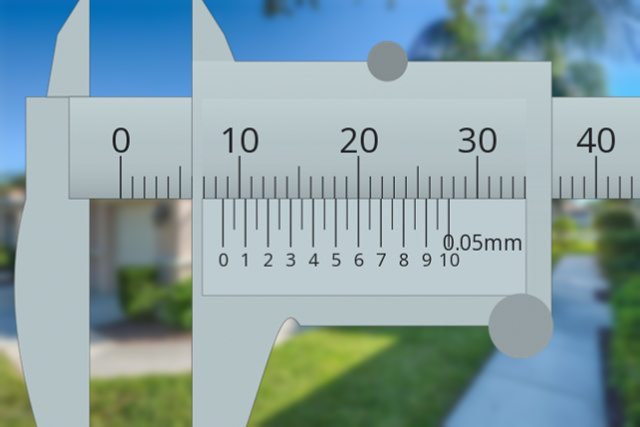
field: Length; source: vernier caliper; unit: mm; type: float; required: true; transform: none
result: 8.6 mm
